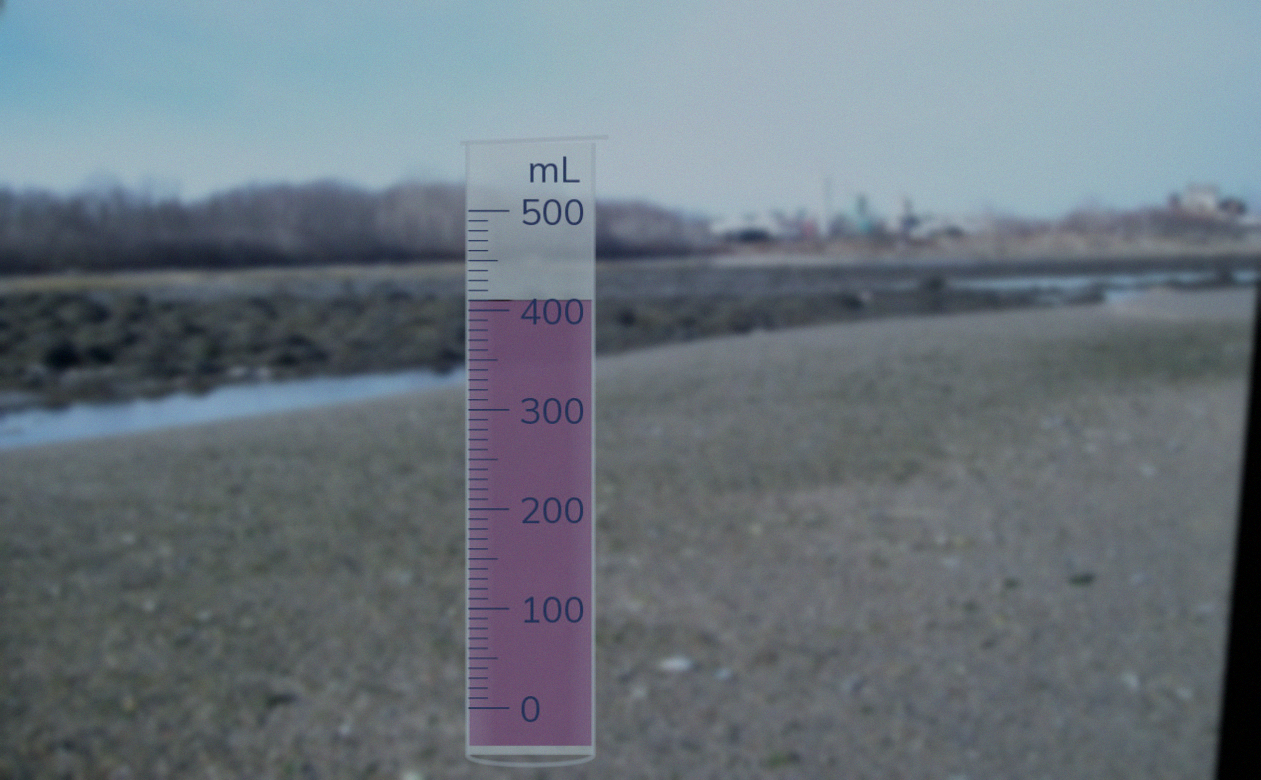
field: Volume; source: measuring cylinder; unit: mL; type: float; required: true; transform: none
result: 410 mL
